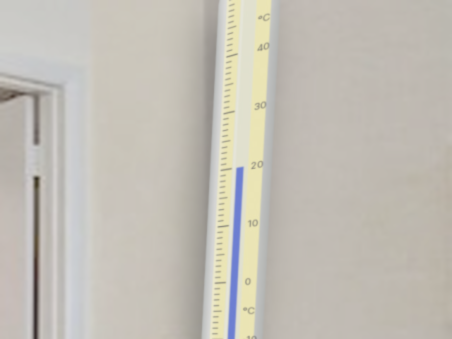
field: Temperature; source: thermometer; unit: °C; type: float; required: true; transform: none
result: 20 °C
